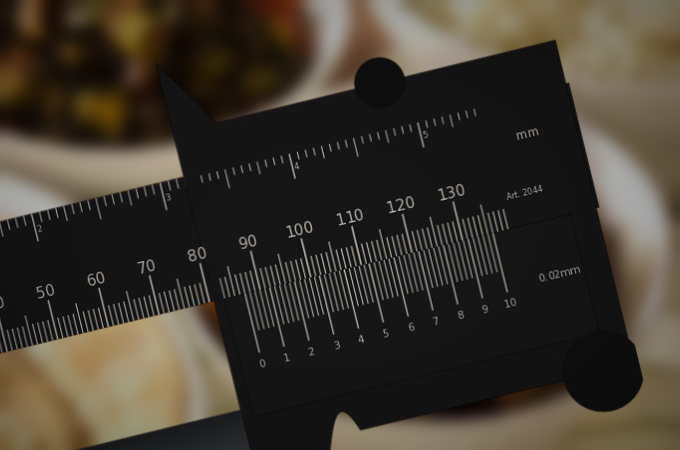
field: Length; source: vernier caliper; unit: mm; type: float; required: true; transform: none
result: 87.0 mm
